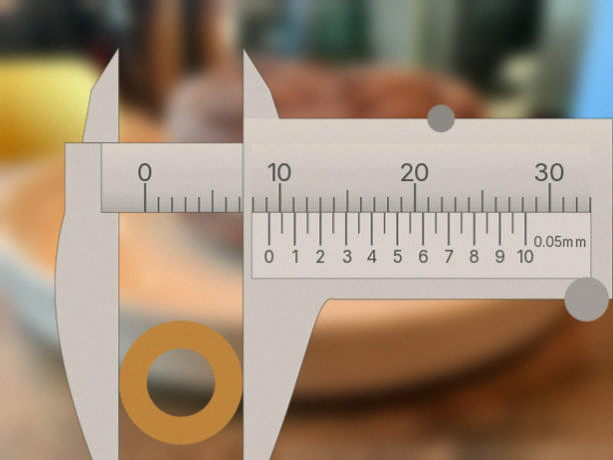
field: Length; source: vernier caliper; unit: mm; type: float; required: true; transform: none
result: 9.2 mm
